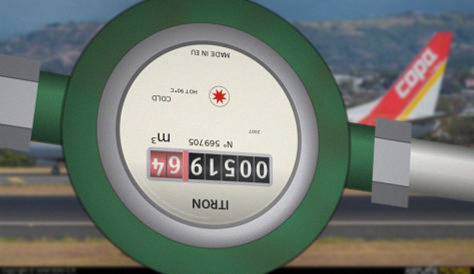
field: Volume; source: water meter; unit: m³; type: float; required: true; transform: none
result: 519.64 m³
